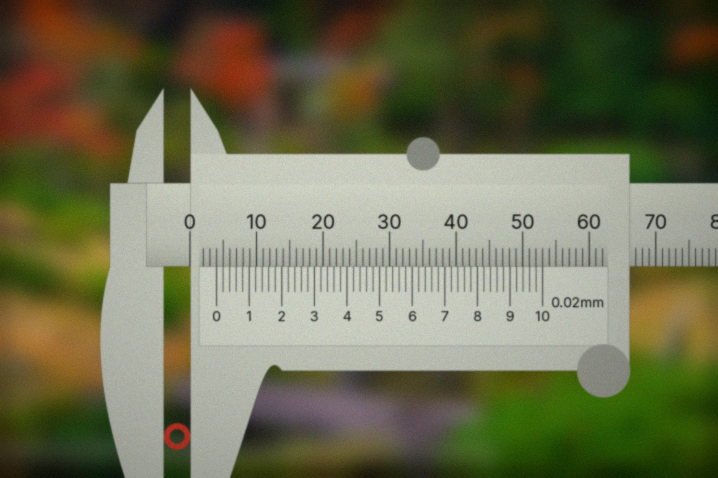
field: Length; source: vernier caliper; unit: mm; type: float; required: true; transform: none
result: 4.0 mm
